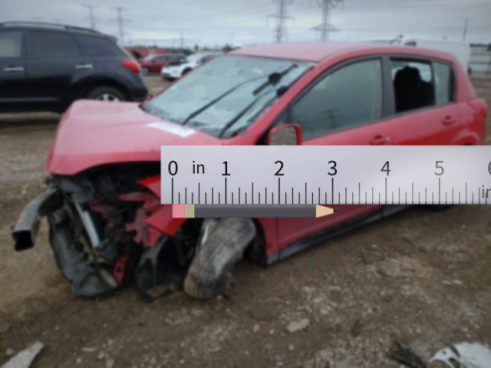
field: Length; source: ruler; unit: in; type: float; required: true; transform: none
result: 3.125 in
